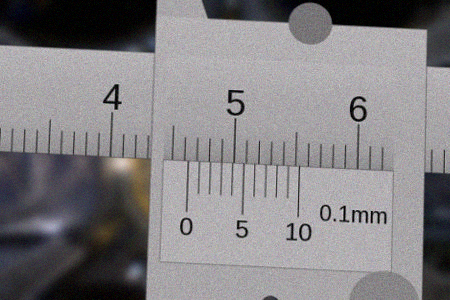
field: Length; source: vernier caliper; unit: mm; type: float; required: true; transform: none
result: 46.3 mm
